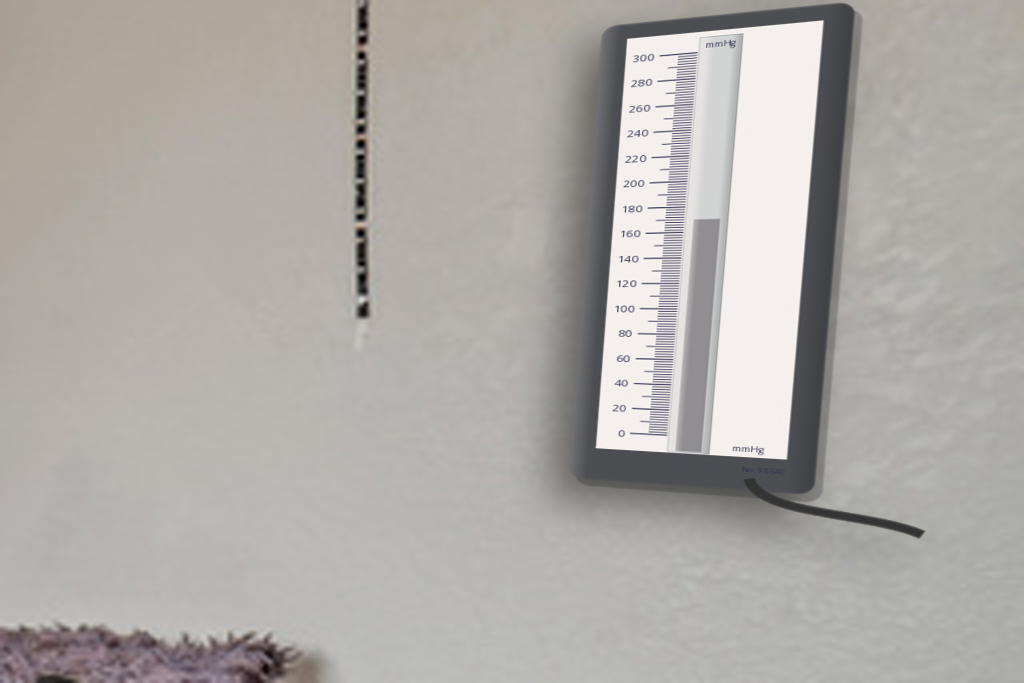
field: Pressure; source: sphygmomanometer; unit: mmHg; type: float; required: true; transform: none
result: 170 mmHg
